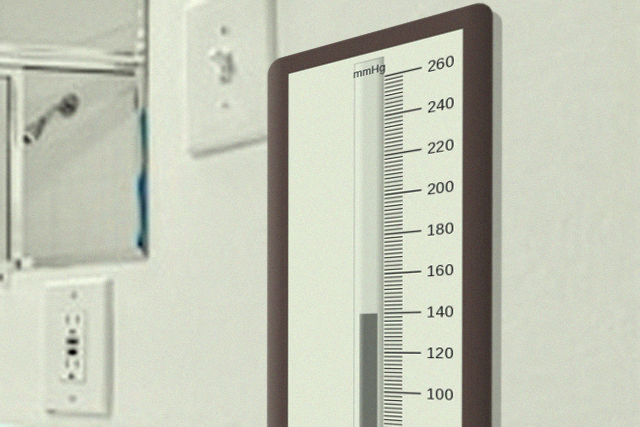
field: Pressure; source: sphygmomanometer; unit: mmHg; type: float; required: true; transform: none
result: 140 mmHg
